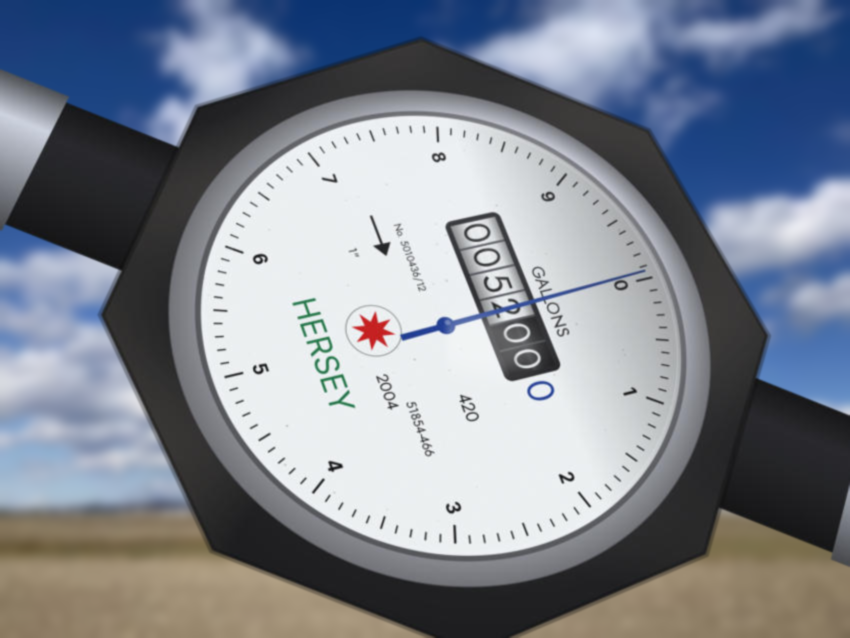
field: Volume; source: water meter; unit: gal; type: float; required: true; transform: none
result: 51999.9 gal
